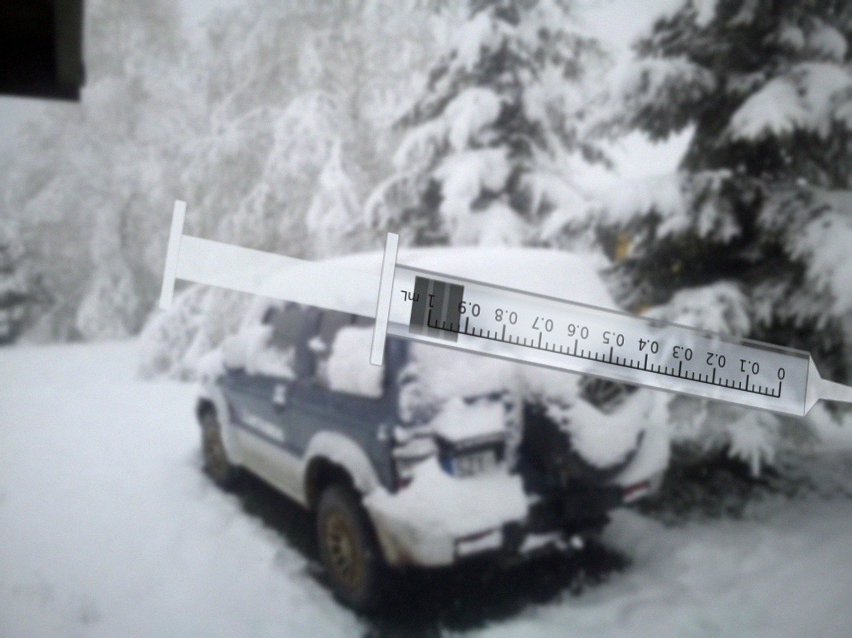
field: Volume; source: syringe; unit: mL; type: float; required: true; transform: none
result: 0.92 mL
